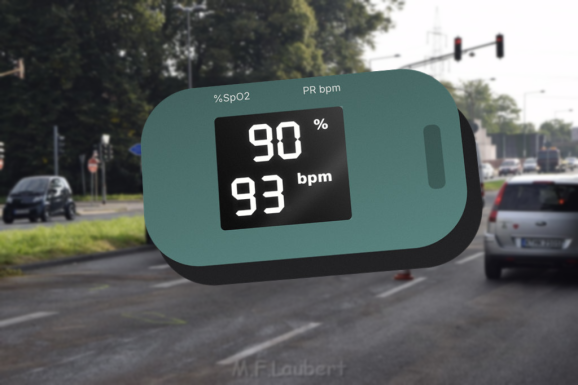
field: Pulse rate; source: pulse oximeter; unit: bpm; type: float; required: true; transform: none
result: 93 bpm
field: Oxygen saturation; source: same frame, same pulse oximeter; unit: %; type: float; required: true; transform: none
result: 90 %
